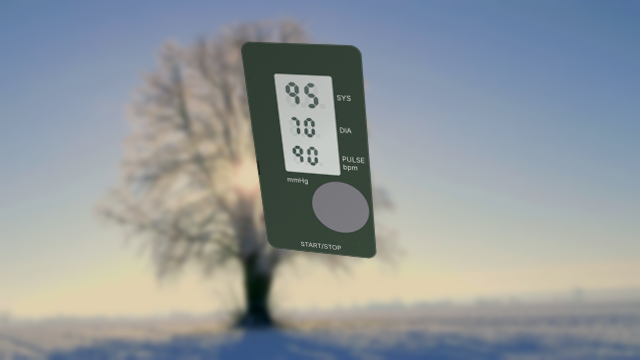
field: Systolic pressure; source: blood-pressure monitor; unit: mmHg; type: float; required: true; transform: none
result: 95 mmHg
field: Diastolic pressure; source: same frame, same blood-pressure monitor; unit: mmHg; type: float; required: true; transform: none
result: 70 mmHg
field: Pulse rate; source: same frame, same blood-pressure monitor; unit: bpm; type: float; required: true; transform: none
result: 90 bpm
